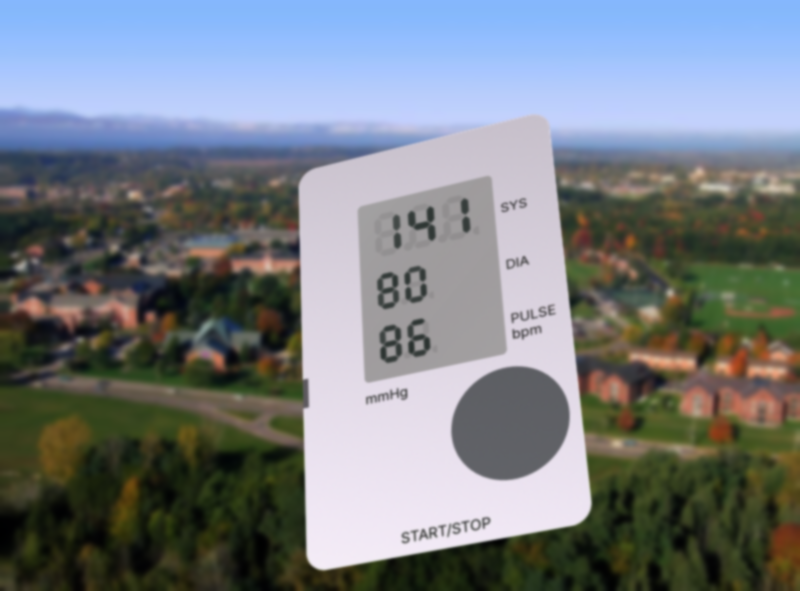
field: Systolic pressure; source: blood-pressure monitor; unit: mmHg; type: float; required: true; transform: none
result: 141 mmHg
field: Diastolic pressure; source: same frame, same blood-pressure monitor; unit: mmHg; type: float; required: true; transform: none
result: 80 mmHg
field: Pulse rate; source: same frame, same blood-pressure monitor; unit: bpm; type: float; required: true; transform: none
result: 86 bpm
